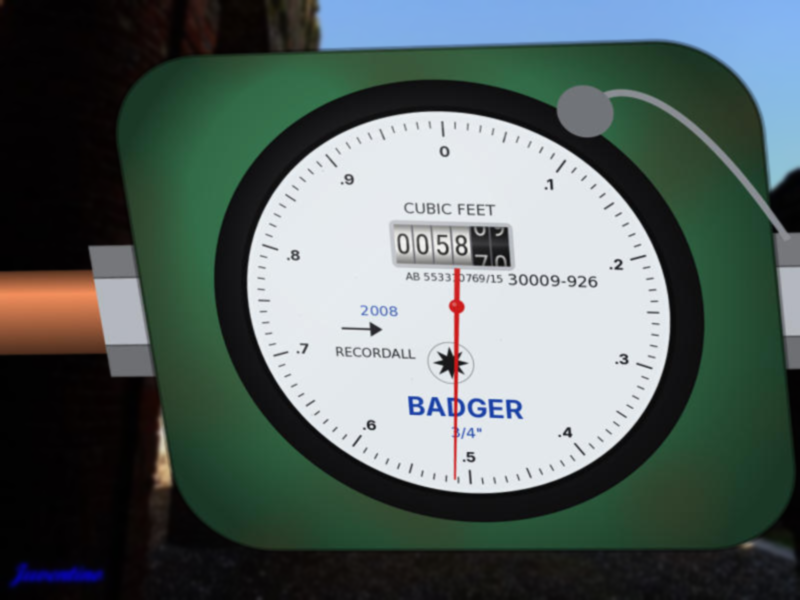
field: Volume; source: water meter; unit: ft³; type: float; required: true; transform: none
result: 5869.51 ft³
